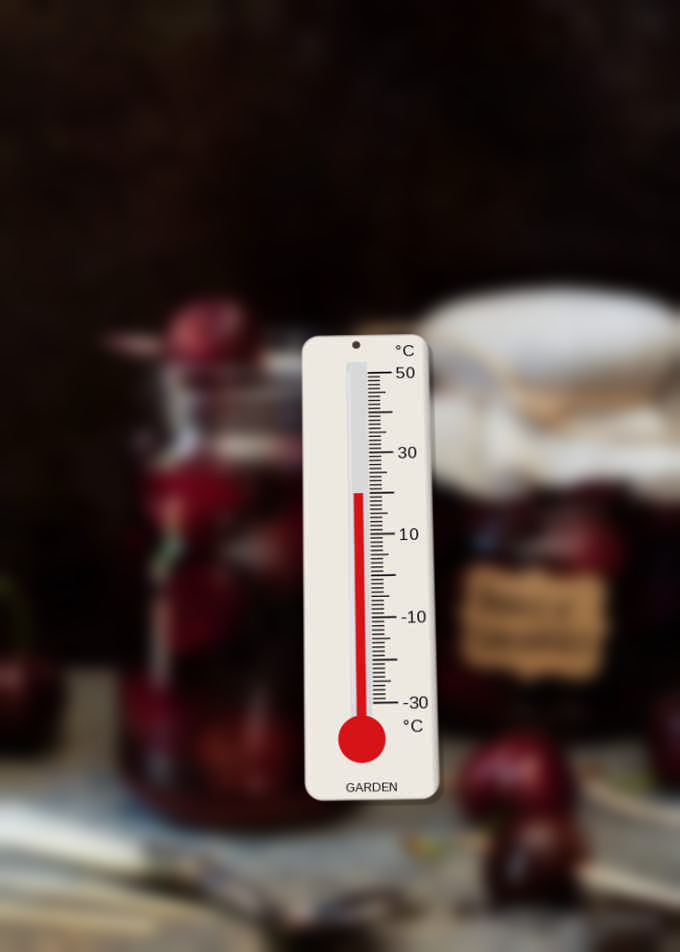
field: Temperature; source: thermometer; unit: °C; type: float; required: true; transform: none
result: 20 °C
